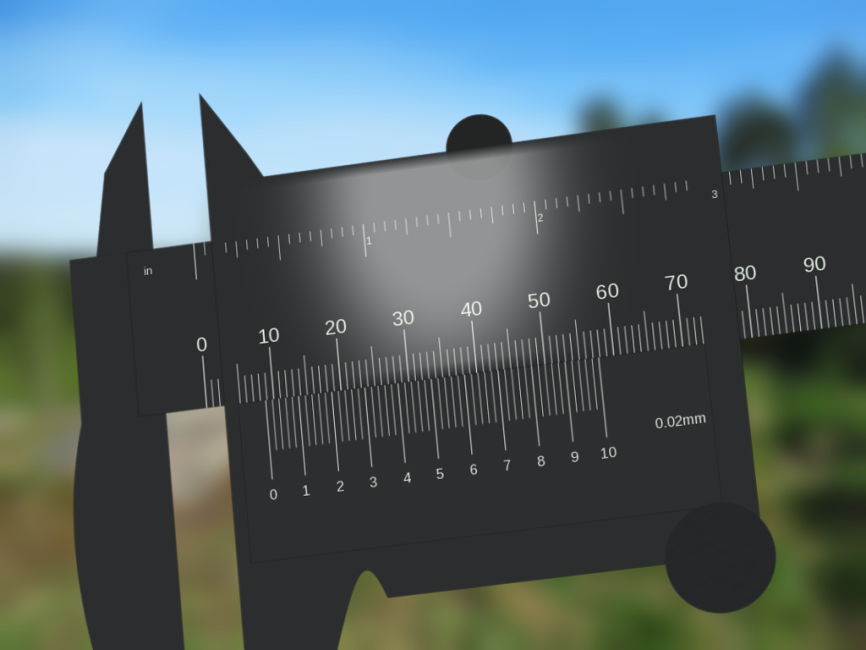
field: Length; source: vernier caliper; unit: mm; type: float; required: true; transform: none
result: 8.8 mm
